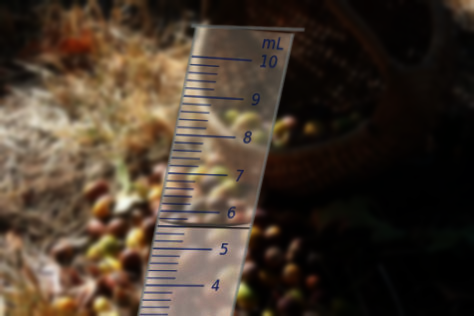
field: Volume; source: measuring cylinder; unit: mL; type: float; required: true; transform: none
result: 5.6 mL
